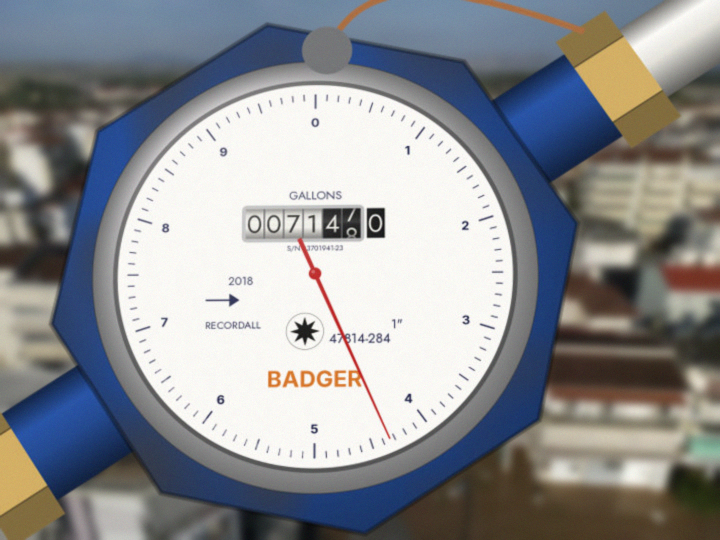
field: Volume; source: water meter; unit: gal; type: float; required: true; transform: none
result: 71474.3 gal
